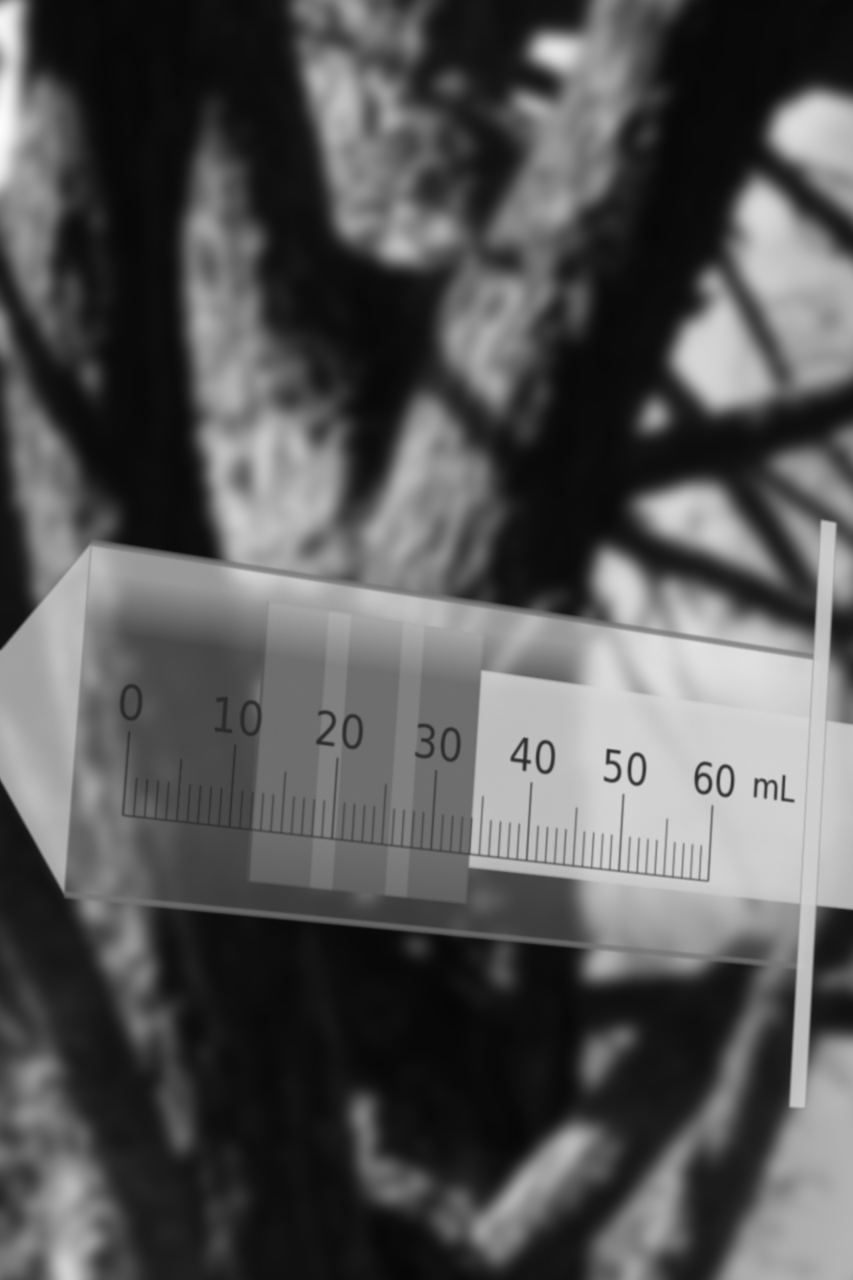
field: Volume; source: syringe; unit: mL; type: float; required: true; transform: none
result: 12 mL
